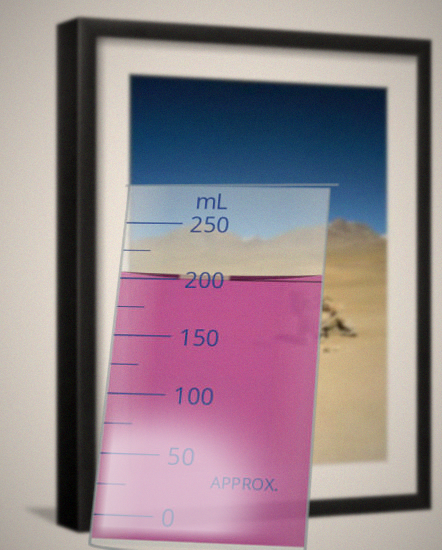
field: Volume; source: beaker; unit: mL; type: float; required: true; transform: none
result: 200 mL
